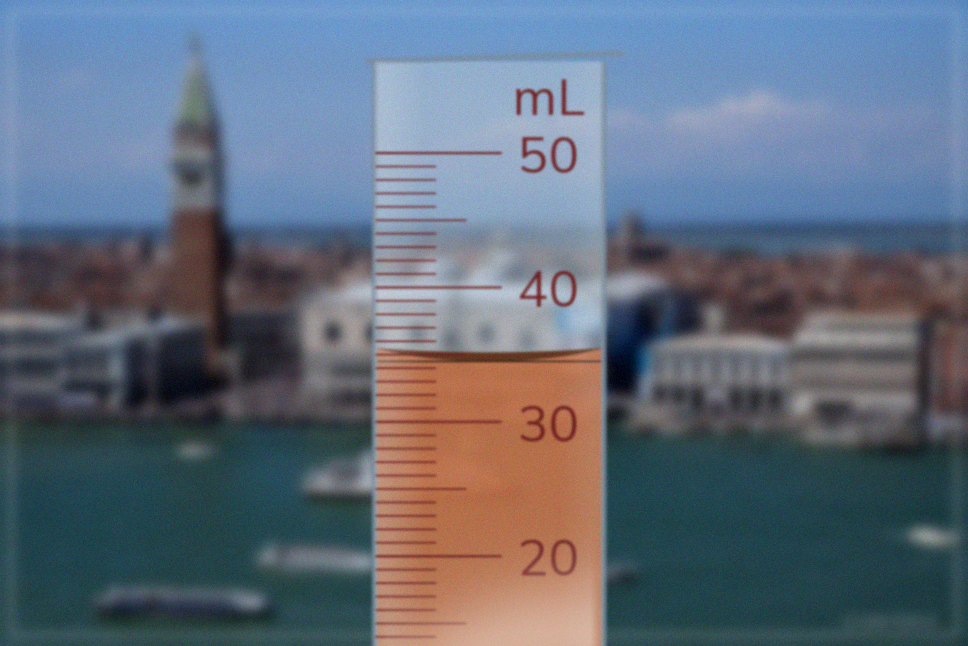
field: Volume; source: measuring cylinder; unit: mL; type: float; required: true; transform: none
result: 34.5 mL
